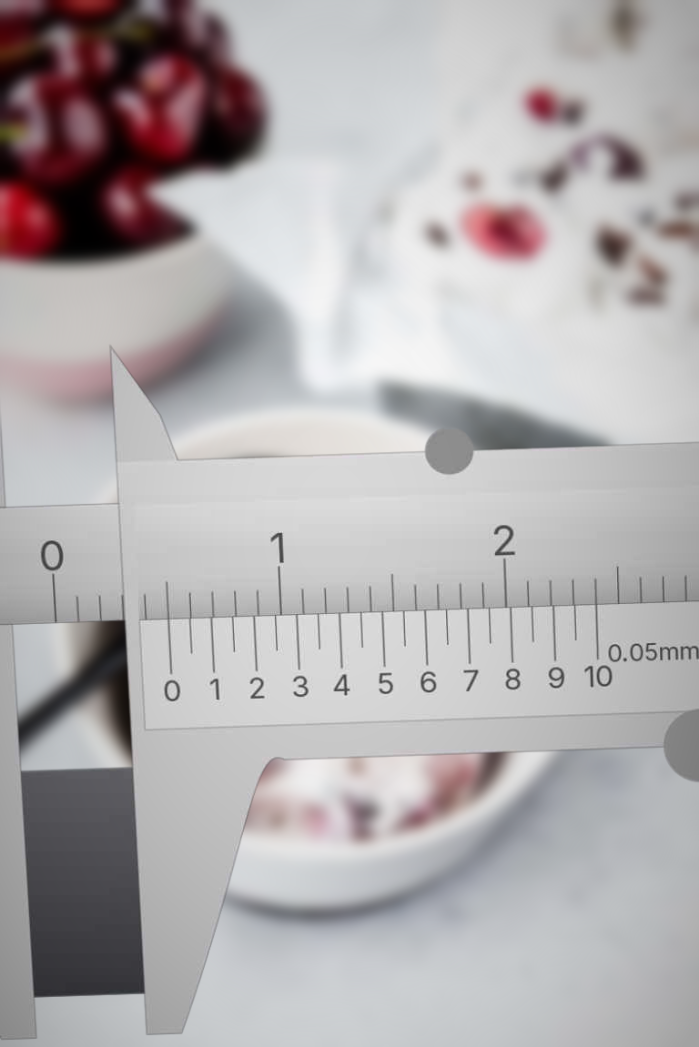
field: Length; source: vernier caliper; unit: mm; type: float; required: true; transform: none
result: 5.00 mm
